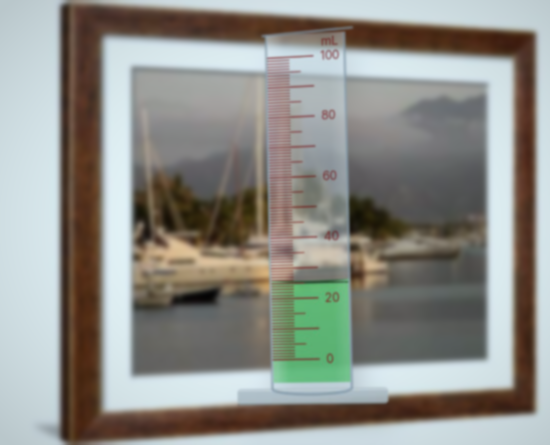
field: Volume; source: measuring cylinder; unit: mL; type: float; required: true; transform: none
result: 25 mL
